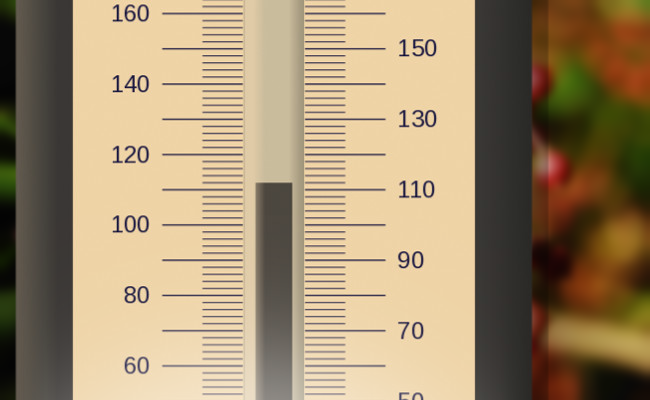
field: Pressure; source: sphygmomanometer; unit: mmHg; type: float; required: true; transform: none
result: 112 mmHg
